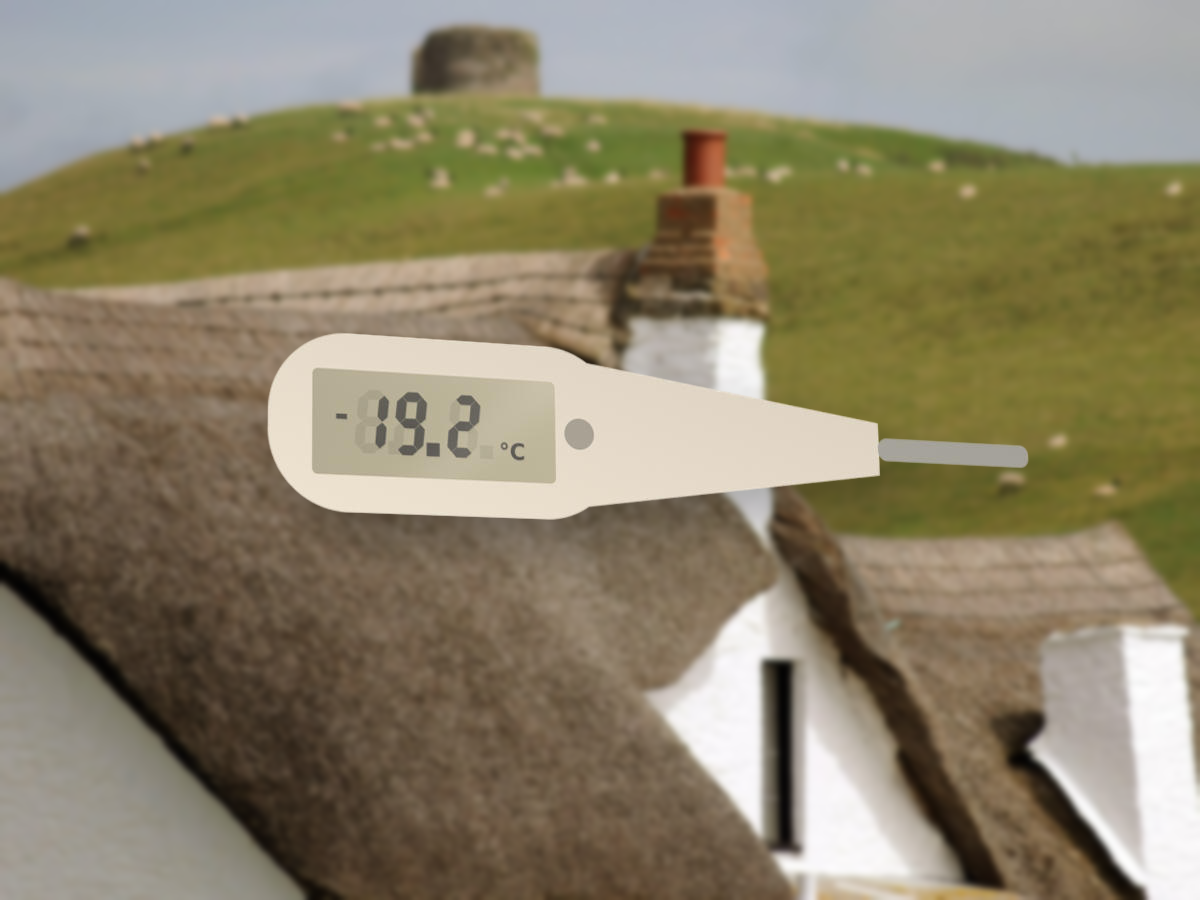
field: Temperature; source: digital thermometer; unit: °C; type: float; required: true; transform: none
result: -19.2 °C
